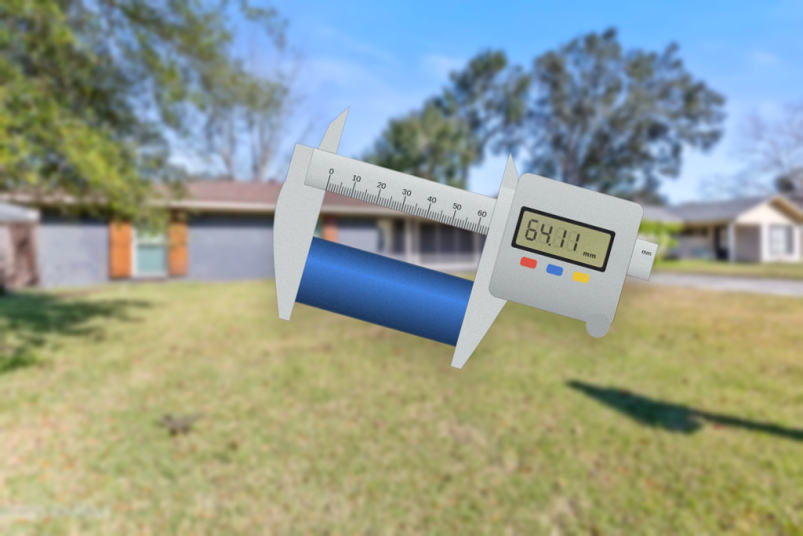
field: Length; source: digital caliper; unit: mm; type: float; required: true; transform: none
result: 64.11 mm
